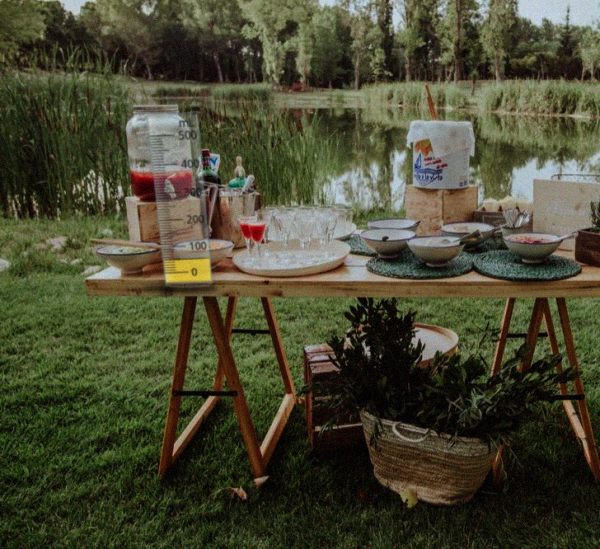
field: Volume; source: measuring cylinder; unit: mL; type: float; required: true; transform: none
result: 50 mL
